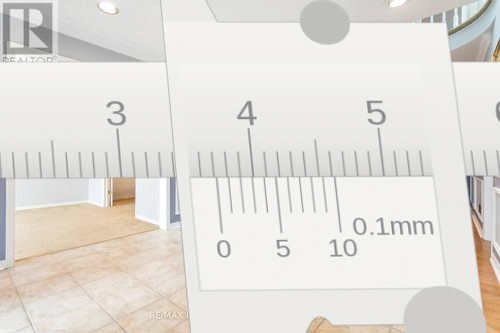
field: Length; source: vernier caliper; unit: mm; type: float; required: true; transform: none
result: 37.2 mm
